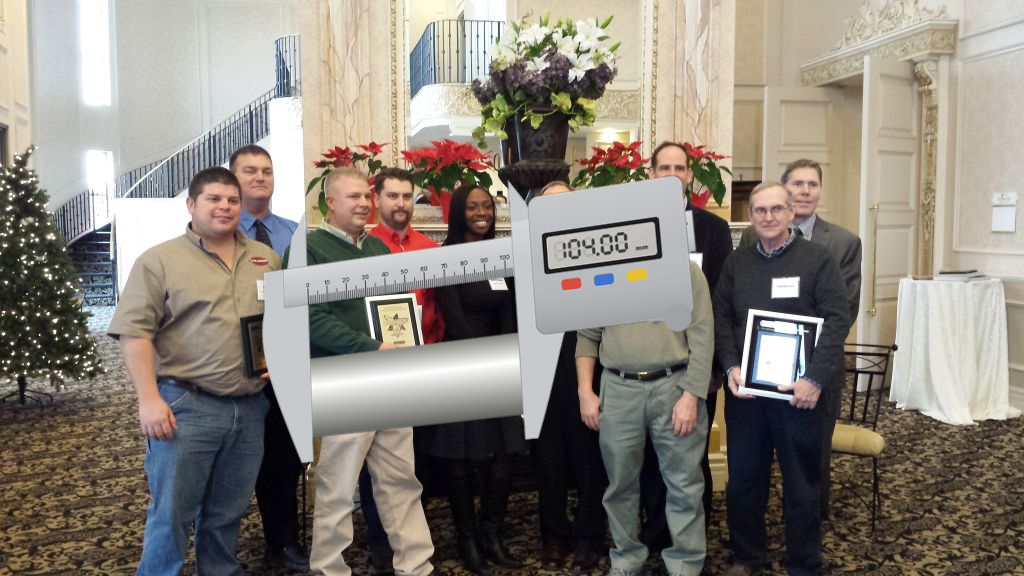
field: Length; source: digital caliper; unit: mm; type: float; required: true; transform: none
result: 104.00 mm
